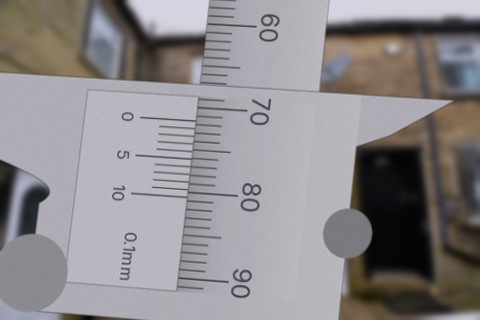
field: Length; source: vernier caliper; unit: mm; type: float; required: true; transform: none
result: 71.6 mm
